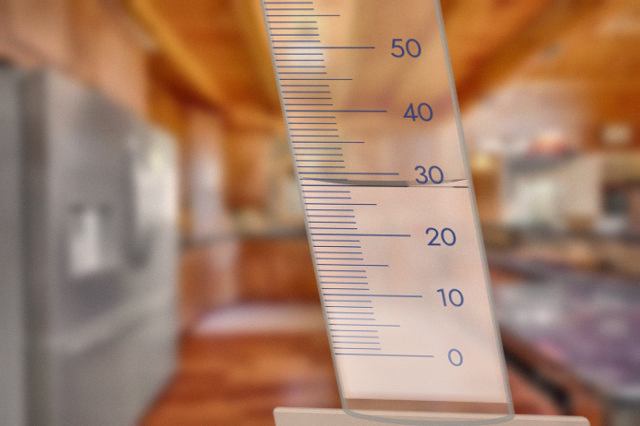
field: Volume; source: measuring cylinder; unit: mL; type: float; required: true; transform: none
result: 28 mL
